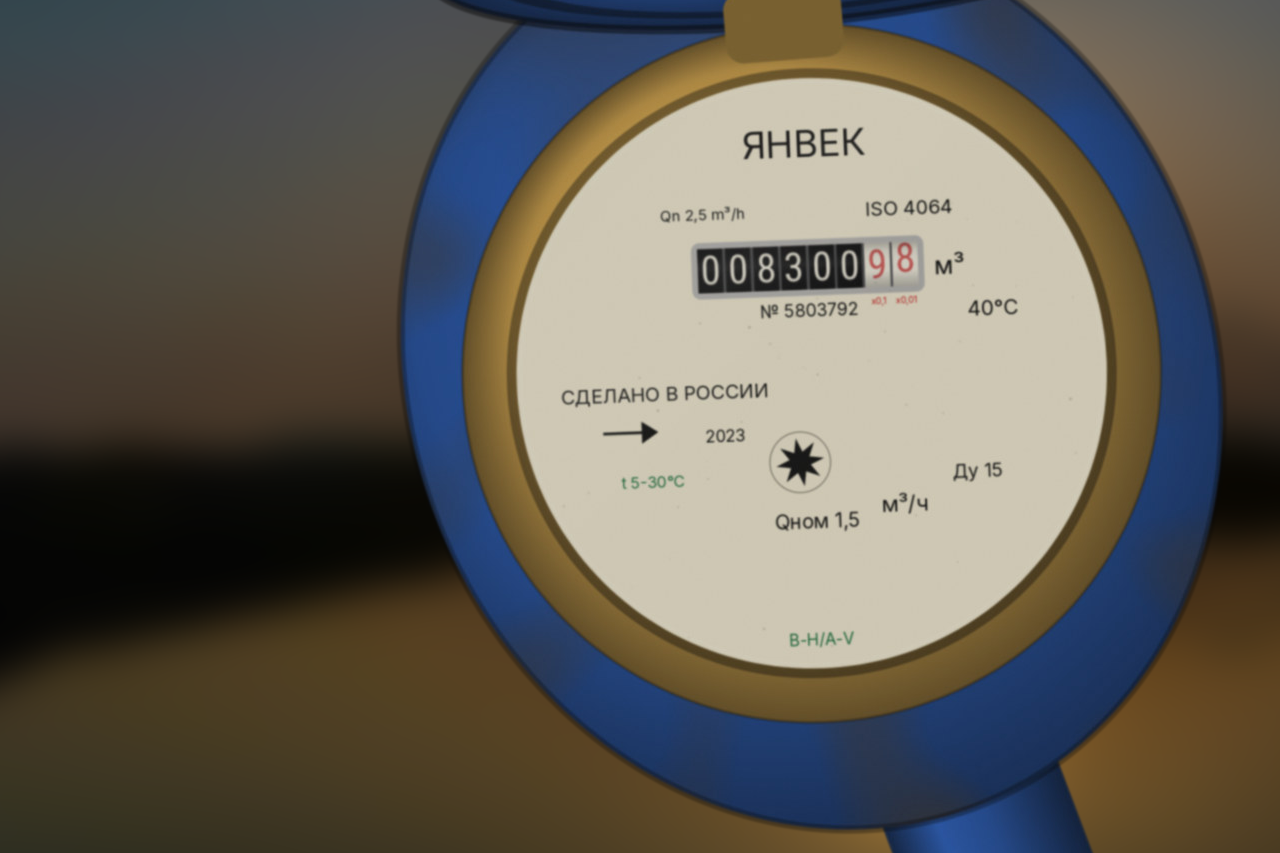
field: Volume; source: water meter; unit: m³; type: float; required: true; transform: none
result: 8300.98 m³
